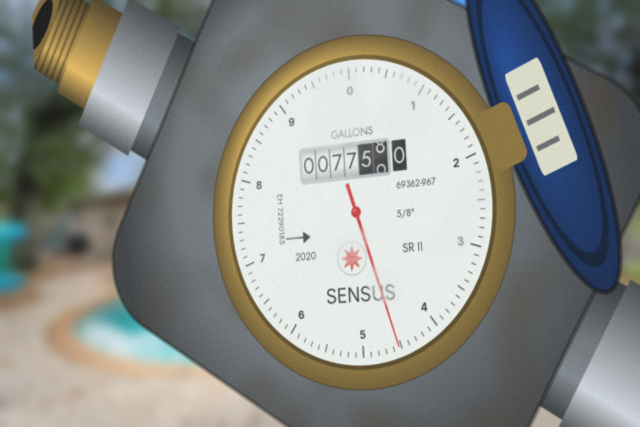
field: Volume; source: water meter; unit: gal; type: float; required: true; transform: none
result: 77584.5 gal
